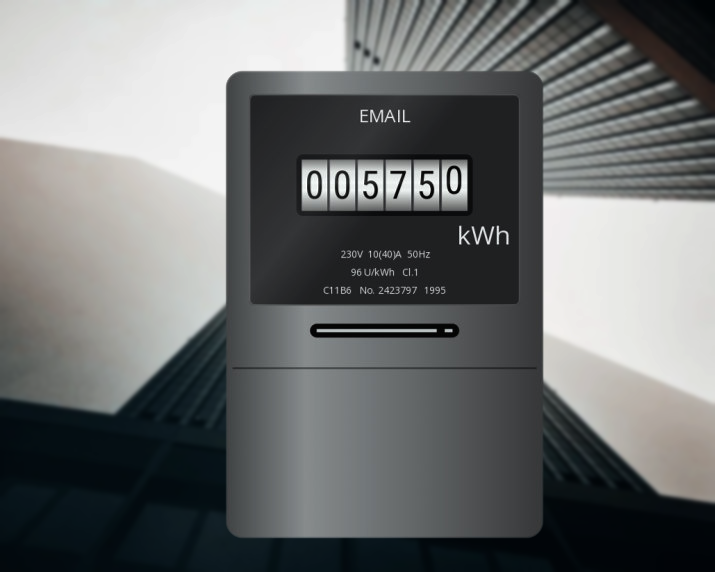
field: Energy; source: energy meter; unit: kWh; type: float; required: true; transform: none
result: 5750 kWh
